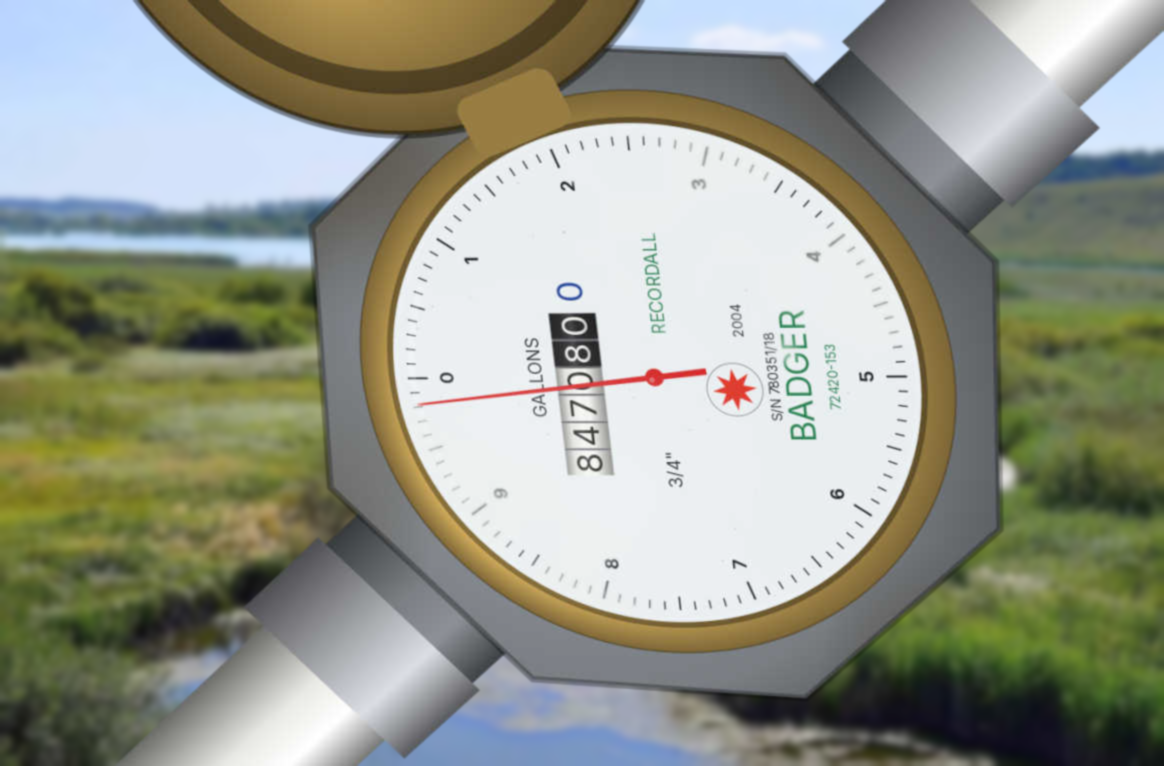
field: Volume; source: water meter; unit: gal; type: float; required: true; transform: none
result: 8470799.8 gal
